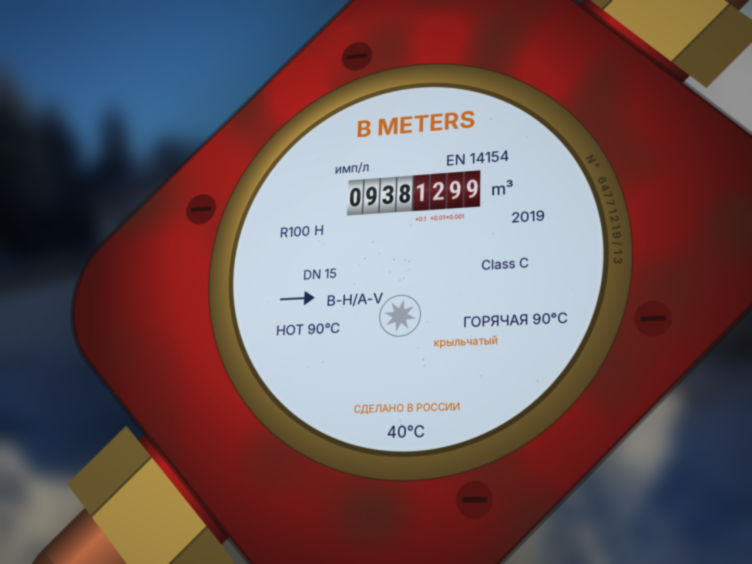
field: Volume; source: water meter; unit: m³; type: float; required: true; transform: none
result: 938.1299 m³
